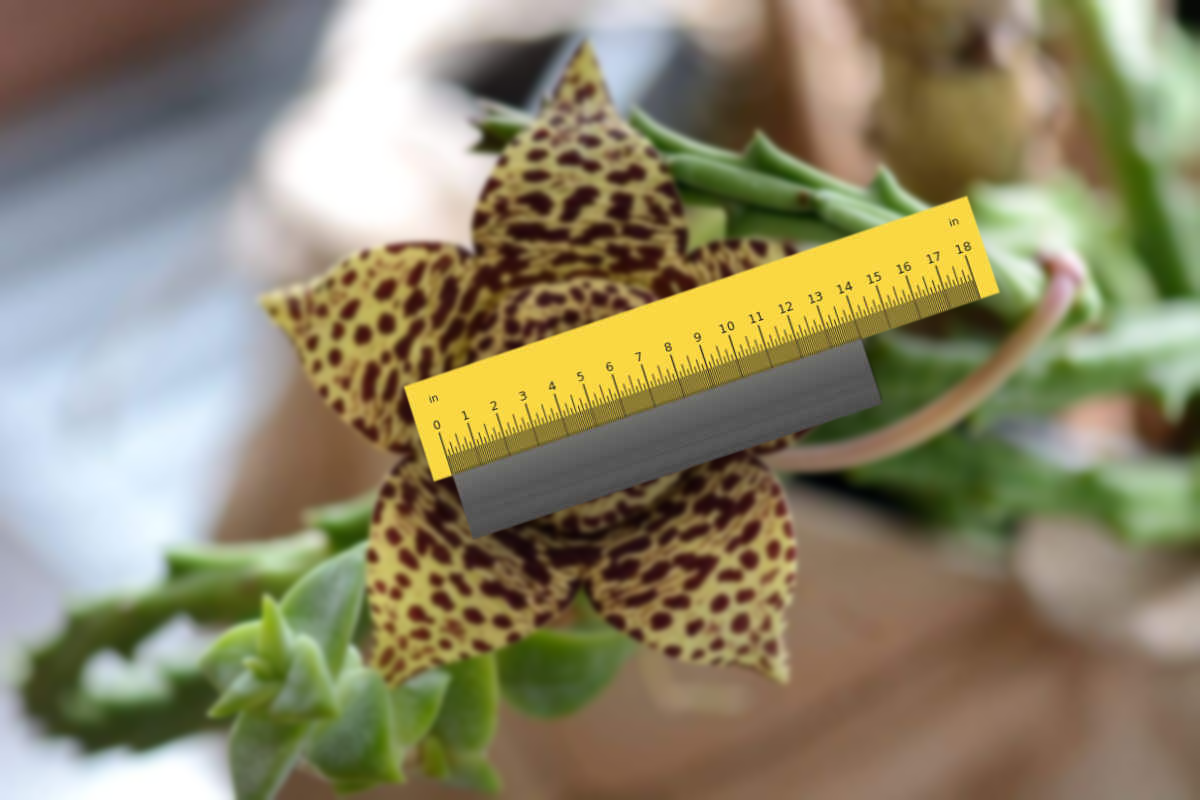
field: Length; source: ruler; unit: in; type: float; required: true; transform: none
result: 14 in
